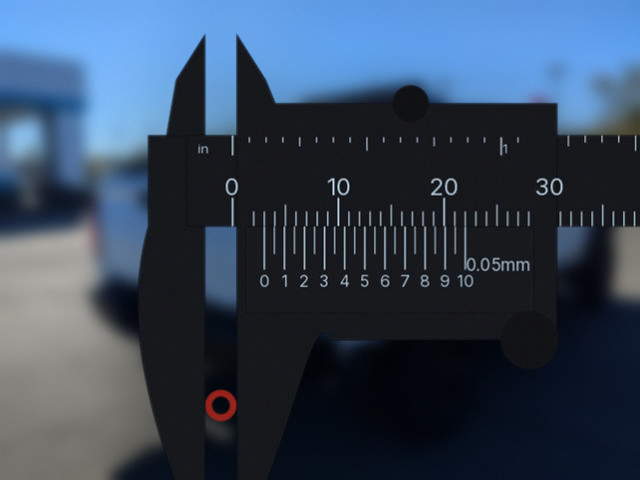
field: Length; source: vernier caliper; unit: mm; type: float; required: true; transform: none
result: 3.0 mm
